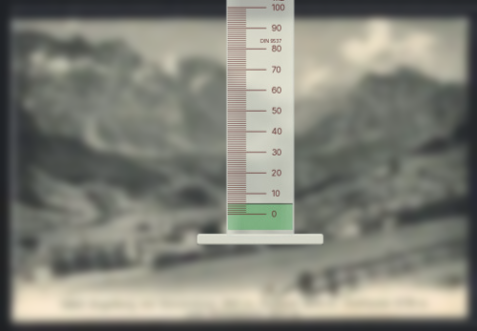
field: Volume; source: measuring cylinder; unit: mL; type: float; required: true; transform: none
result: 5 mL
